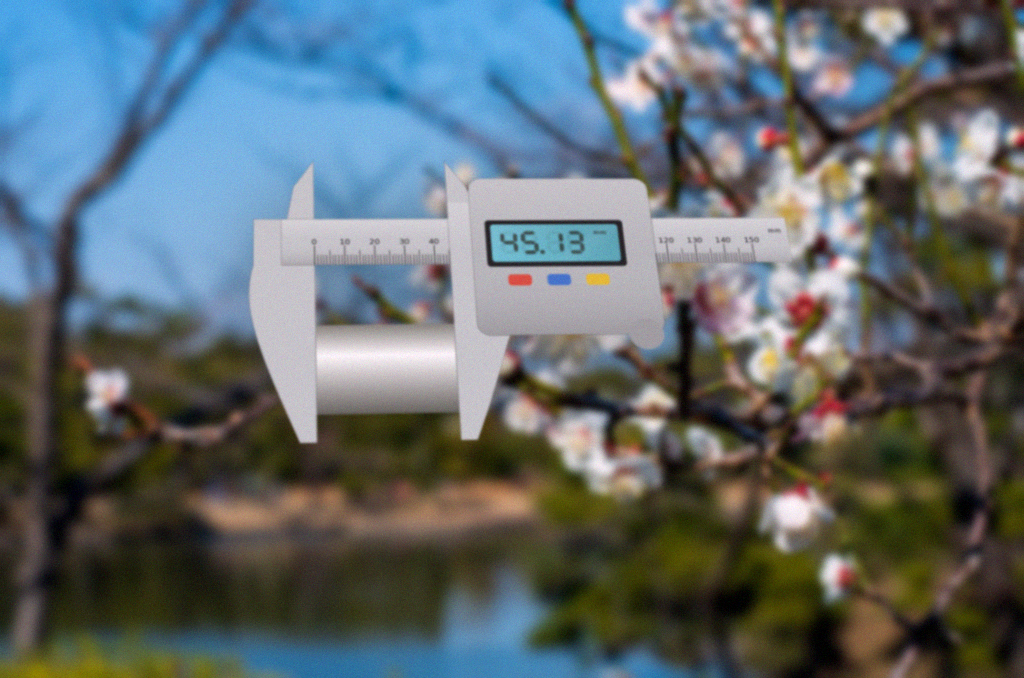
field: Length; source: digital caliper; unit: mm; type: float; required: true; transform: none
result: 45.13 mm
